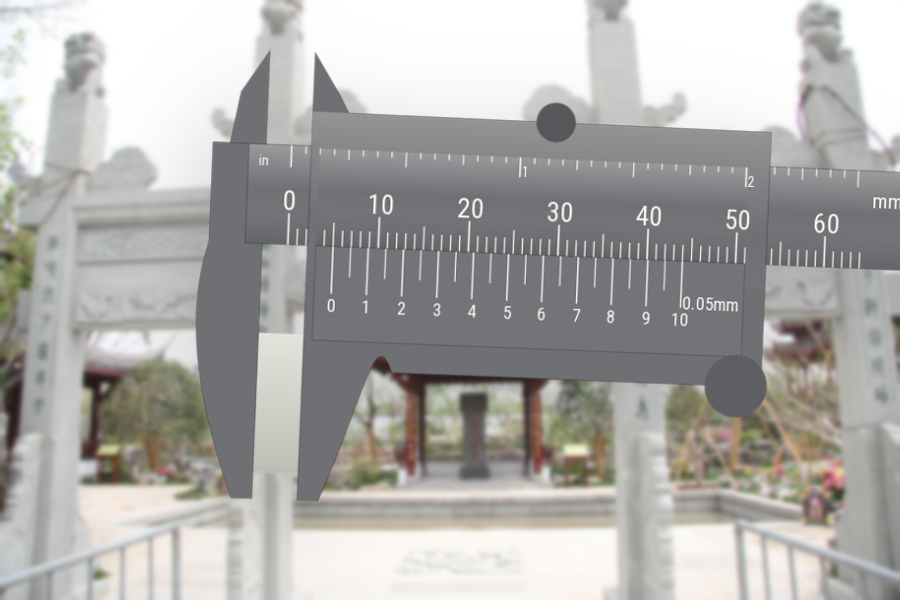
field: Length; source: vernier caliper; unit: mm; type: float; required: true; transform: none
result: 5.0 mm
